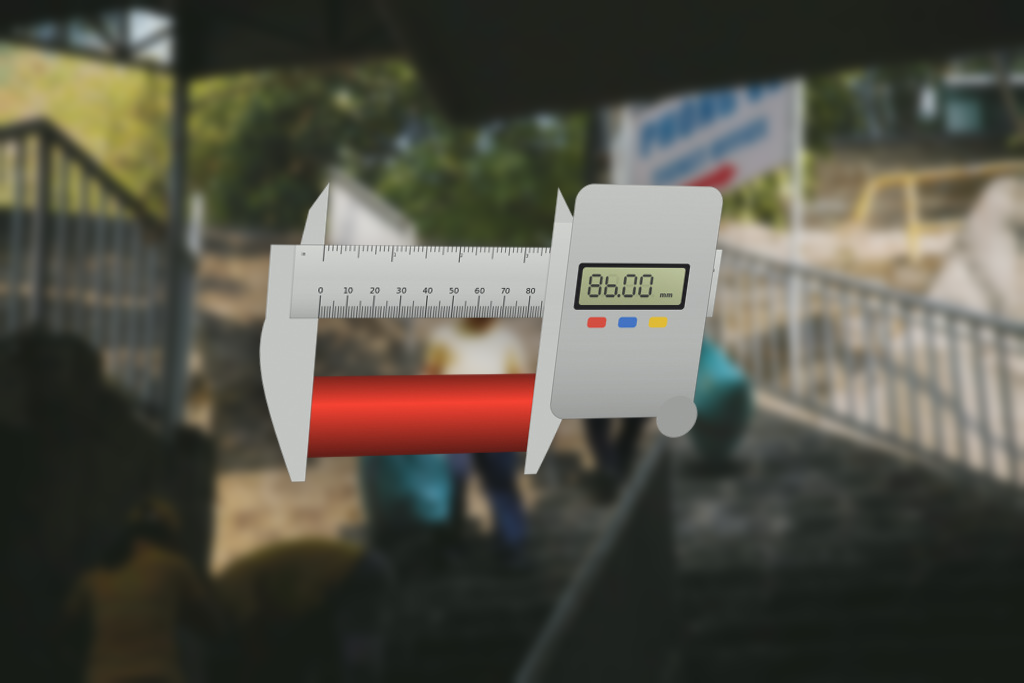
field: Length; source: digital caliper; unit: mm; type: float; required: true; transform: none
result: 86.00 mm
